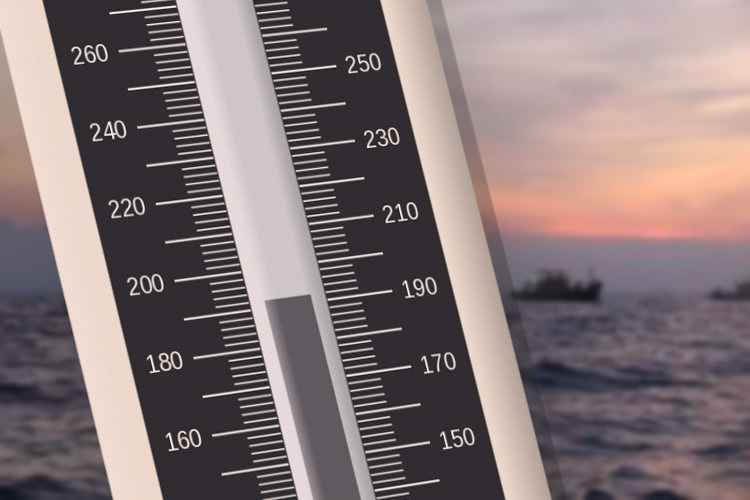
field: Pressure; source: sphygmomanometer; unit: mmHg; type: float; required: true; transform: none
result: 192 mmHg
